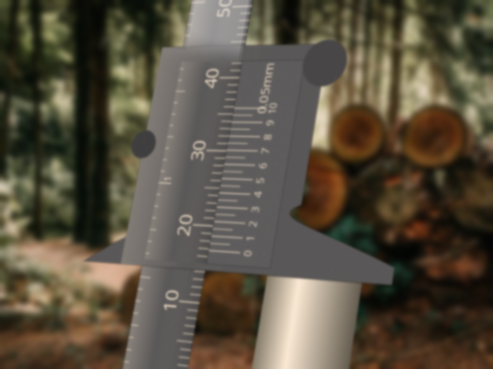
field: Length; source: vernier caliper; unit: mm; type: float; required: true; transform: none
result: 16.8 mm
